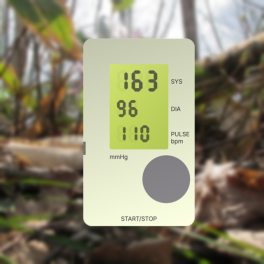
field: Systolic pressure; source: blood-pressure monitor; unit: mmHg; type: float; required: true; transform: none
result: 163 mmHg
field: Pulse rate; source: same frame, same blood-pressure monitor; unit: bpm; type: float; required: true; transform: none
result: 110 bpm
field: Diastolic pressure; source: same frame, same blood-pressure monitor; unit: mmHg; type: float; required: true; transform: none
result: 96 mmHg
